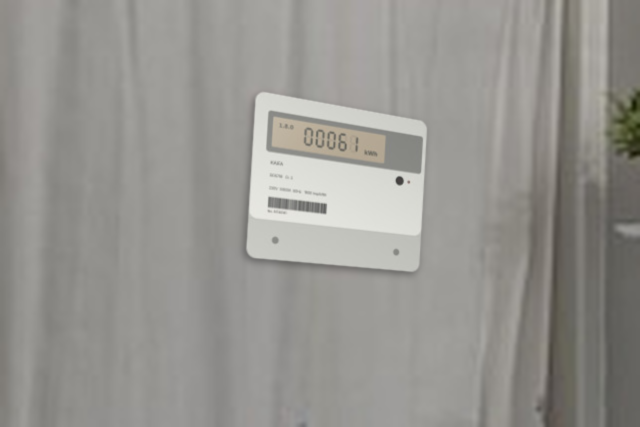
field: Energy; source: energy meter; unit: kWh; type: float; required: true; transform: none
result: 61 kWh
